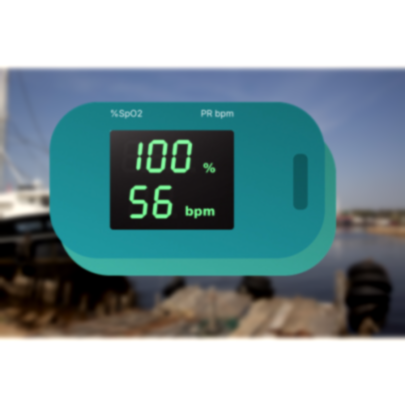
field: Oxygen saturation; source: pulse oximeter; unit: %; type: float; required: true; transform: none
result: 100 %
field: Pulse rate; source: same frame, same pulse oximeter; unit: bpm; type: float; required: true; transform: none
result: 56 bpm
